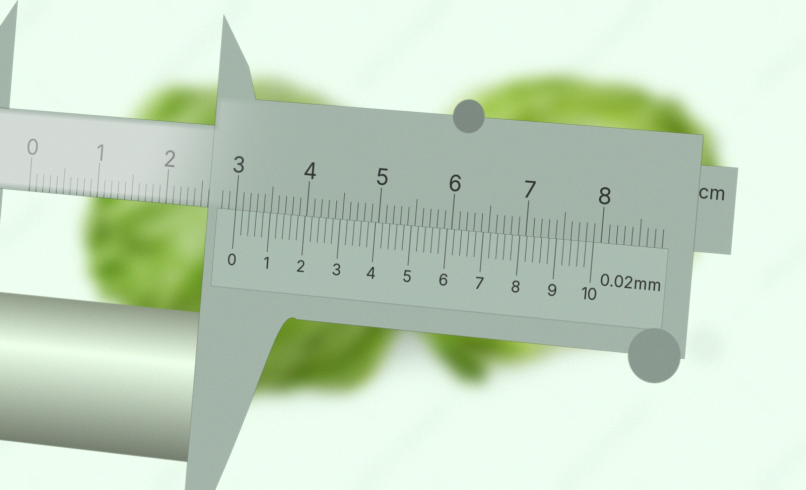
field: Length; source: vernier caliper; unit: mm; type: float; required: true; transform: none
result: 30.0 mm
